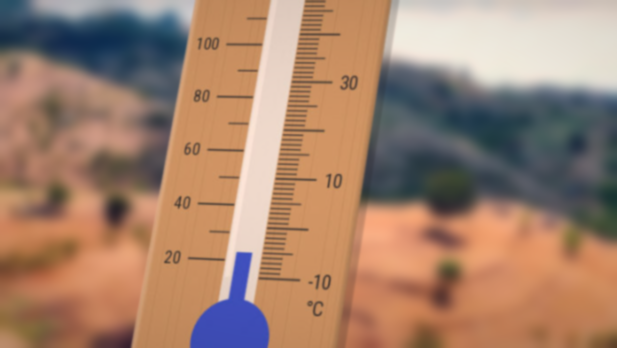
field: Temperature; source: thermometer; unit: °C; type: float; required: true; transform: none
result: -5 °C
